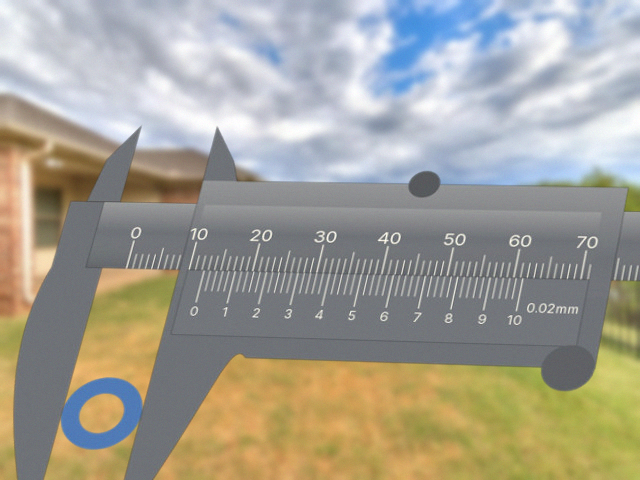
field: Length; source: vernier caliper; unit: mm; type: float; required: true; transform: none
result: 12.4 mm
